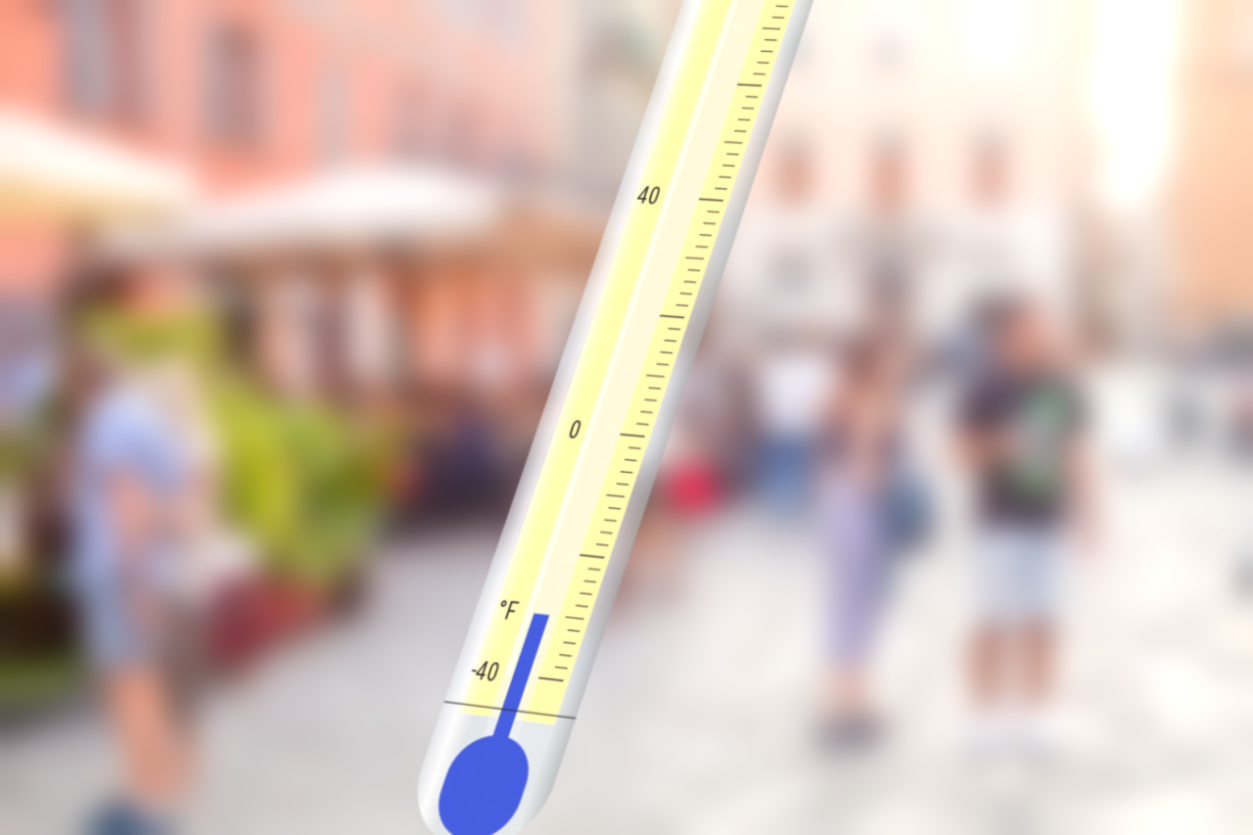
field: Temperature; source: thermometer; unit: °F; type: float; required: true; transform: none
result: -30 °F
